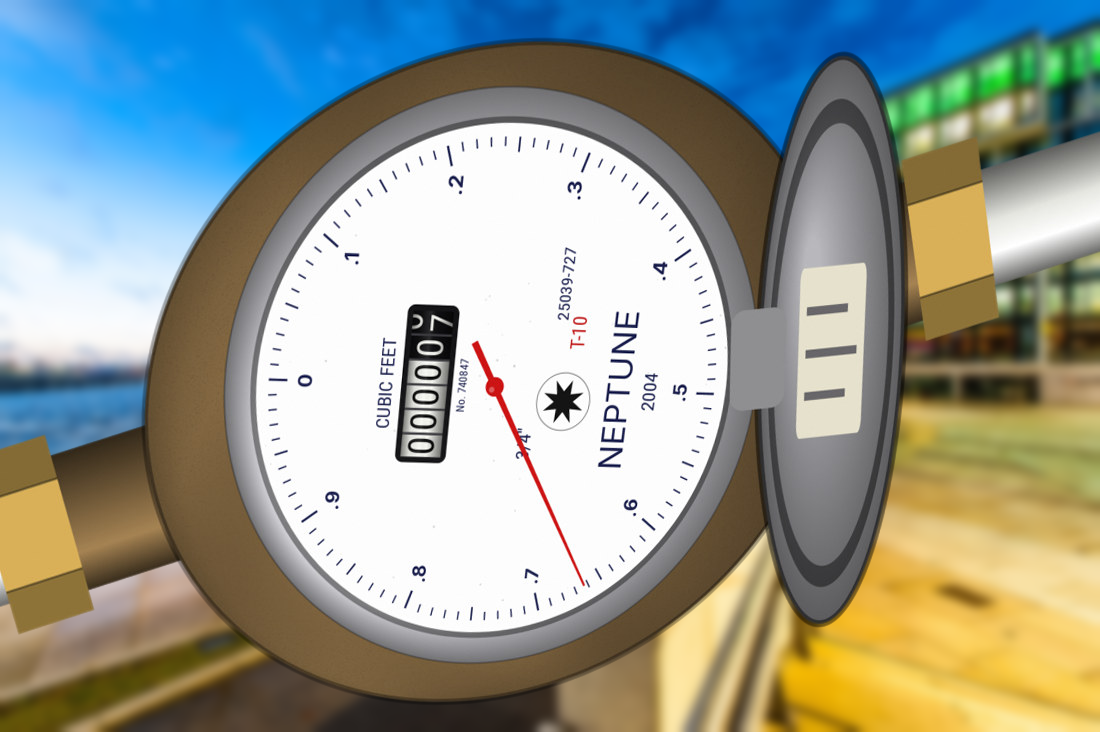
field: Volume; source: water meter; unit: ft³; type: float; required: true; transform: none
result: 6.66 ft³
